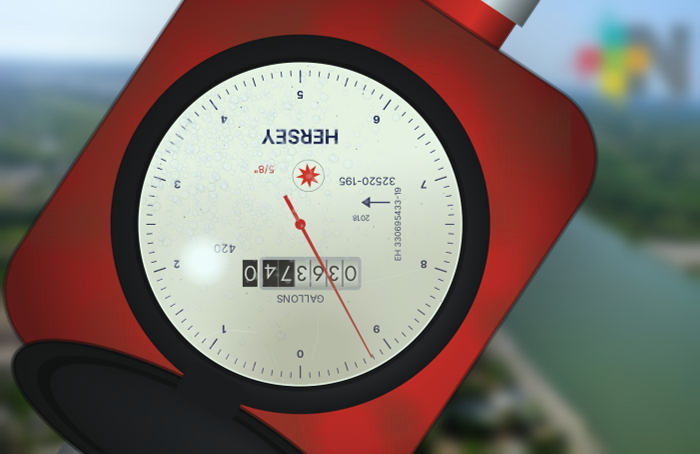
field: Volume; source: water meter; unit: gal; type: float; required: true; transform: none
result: 363739.2 gal
